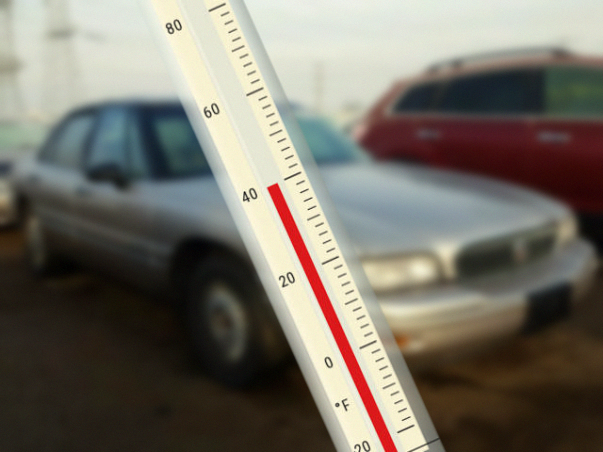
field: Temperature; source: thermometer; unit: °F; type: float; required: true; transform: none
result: 40 °F
